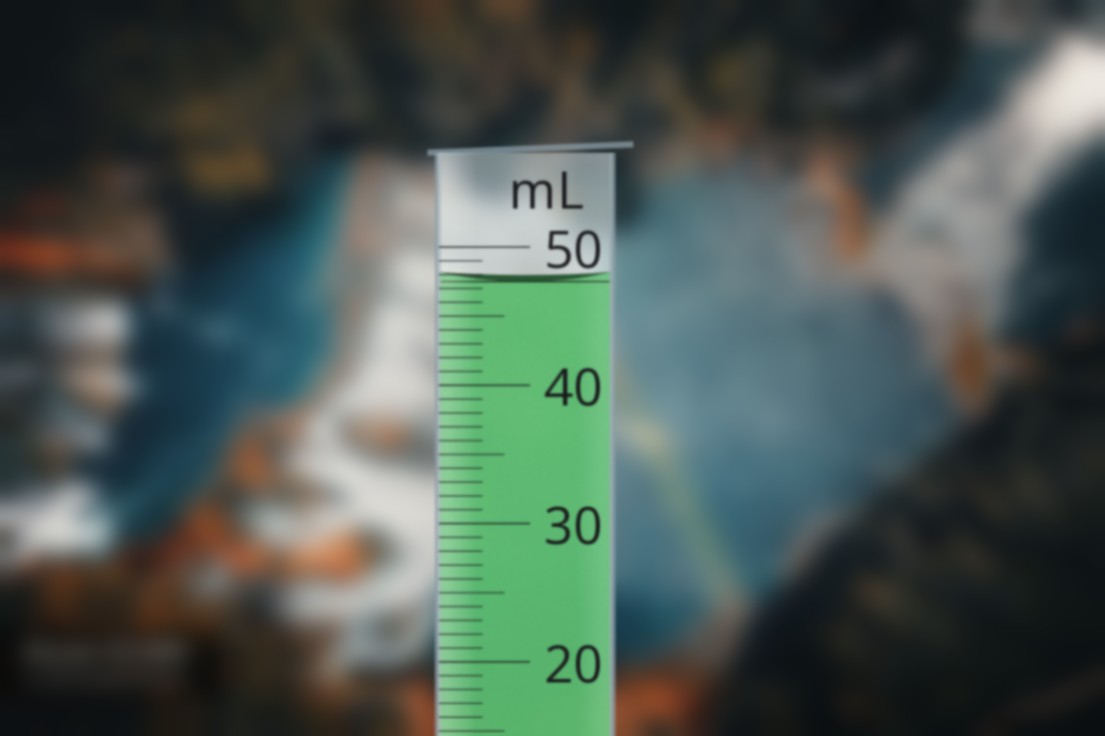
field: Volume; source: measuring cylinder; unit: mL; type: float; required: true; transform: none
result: 47.5 mL
